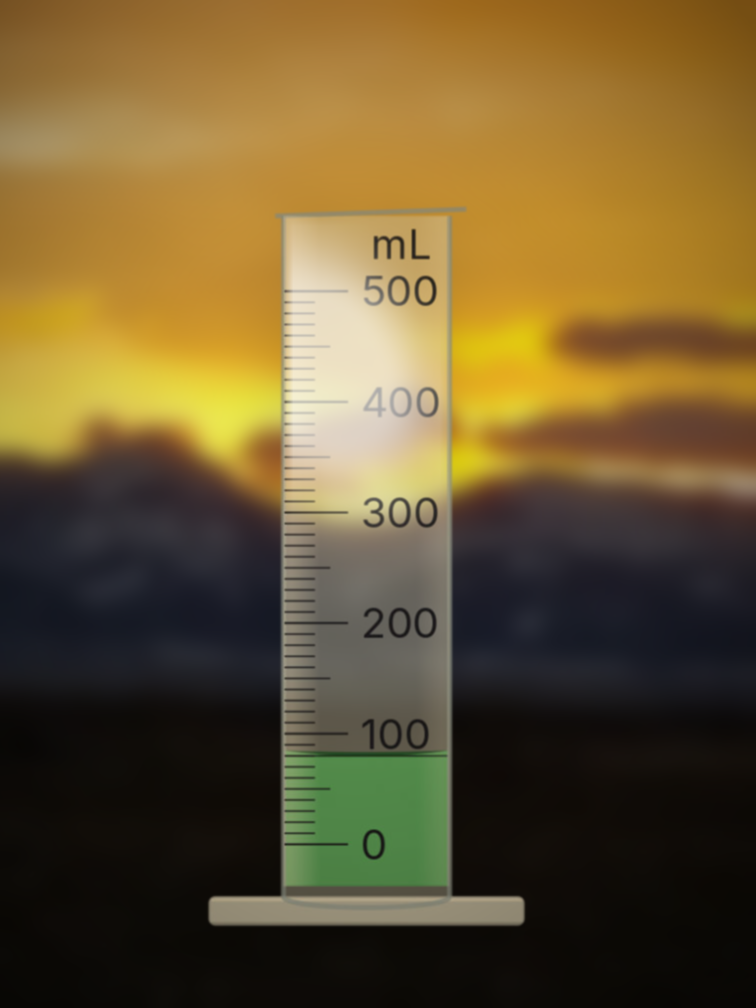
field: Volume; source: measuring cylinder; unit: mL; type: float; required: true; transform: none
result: 80 mL
